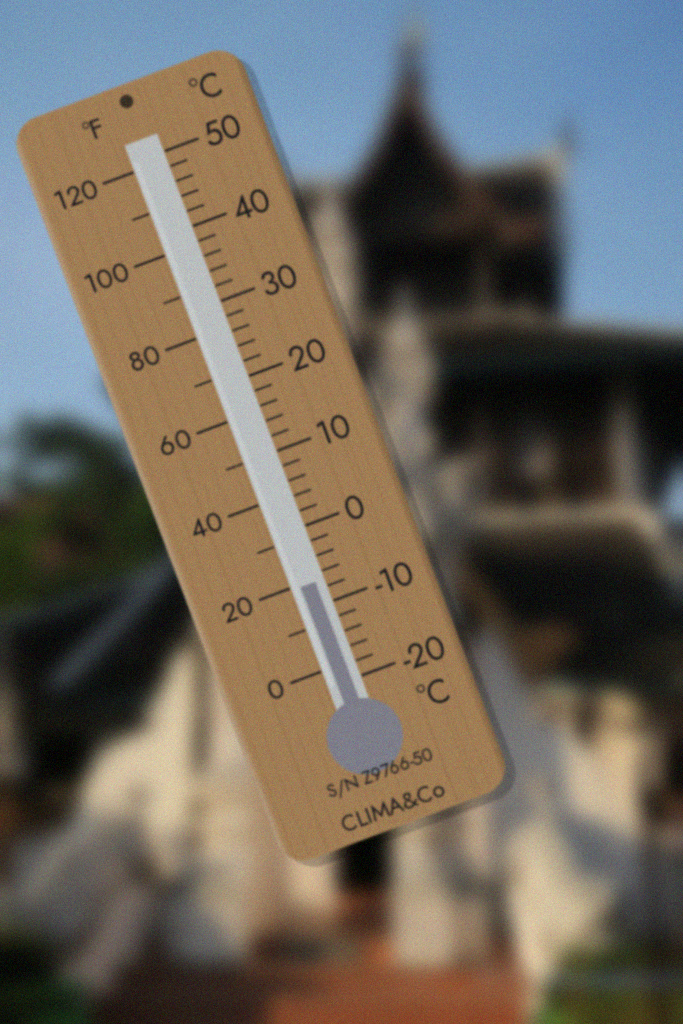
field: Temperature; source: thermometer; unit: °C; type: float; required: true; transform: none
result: -7 °C
